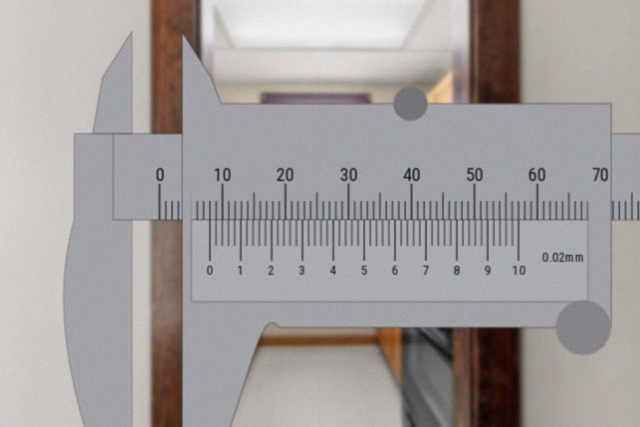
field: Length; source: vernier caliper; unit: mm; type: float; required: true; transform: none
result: 8.0 mm
